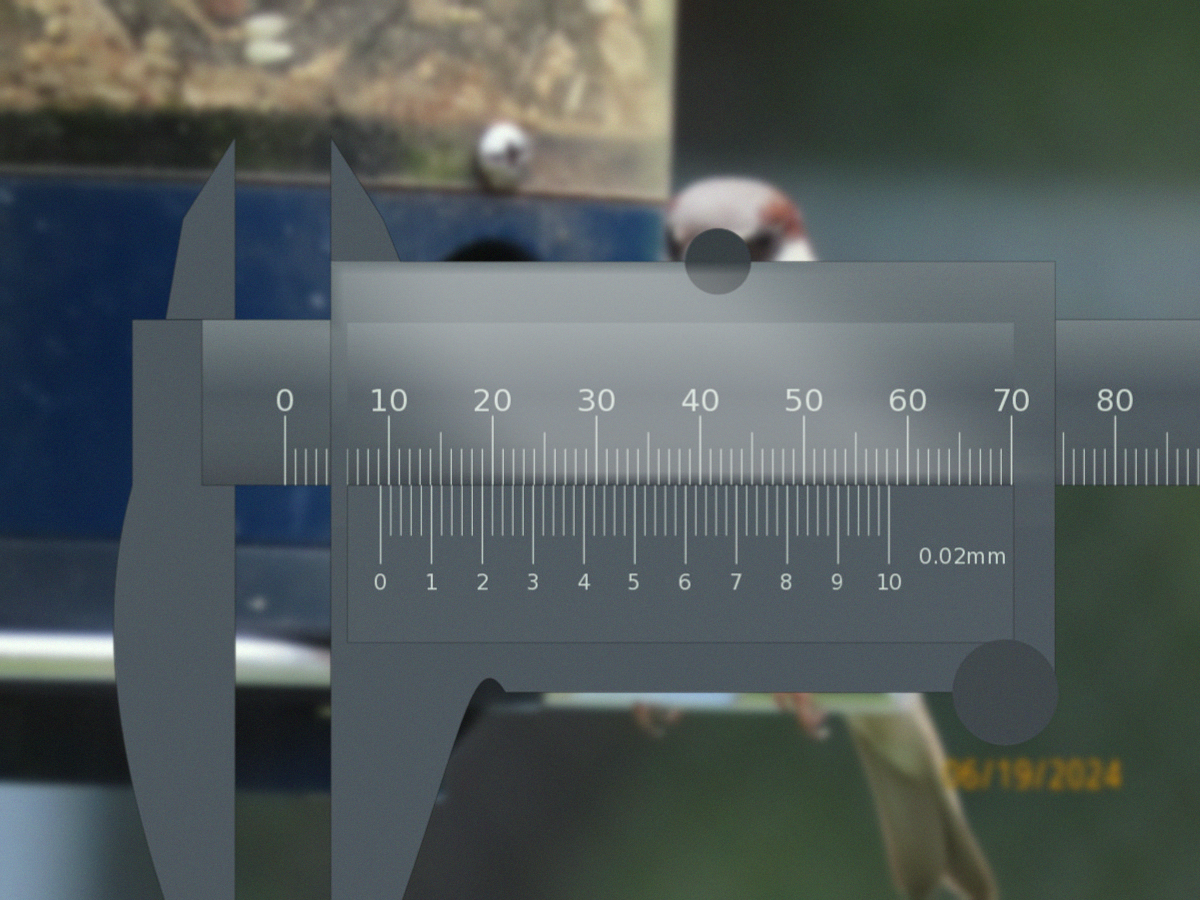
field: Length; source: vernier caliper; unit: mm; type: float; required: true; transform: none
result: 9.2 mm
